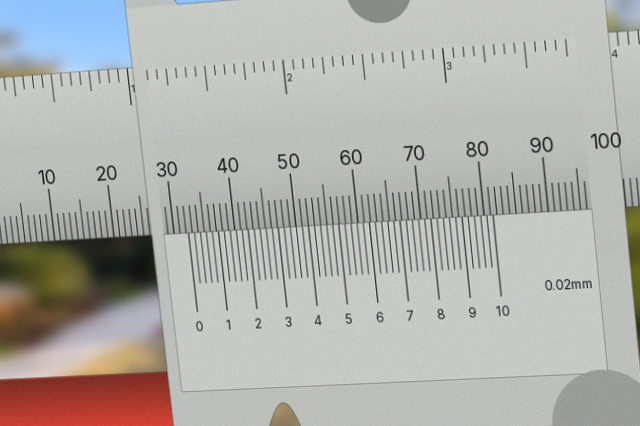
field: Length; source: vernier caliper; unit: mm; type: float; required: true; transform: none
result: 32.4 mm
